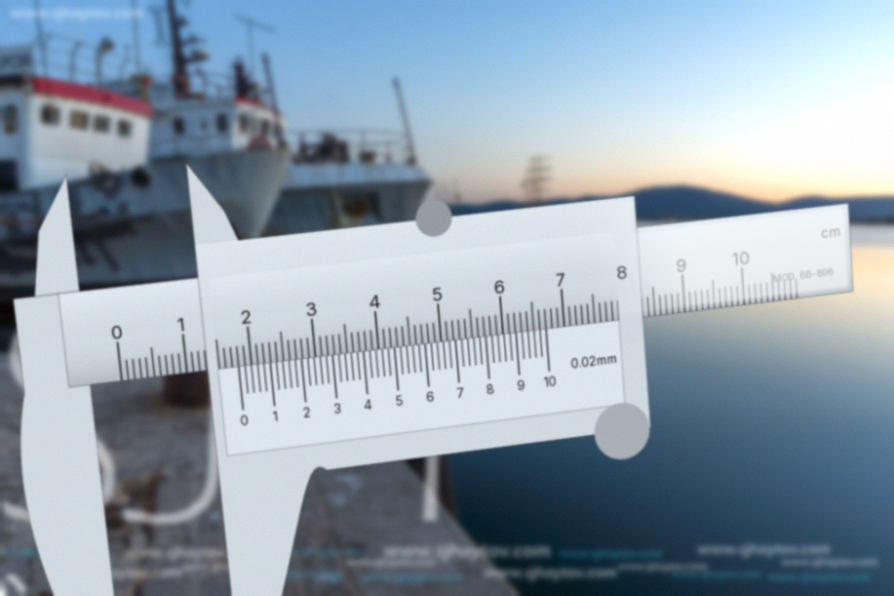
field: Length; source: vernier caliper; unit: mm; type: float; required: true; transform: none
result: 18.0 mm
